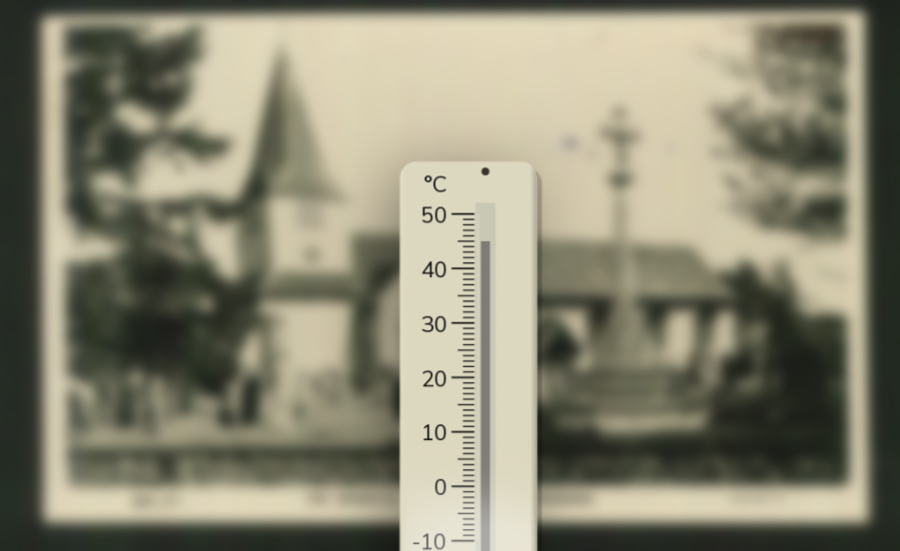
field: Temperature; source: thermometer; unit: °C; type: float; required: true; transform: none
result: 45 °C
